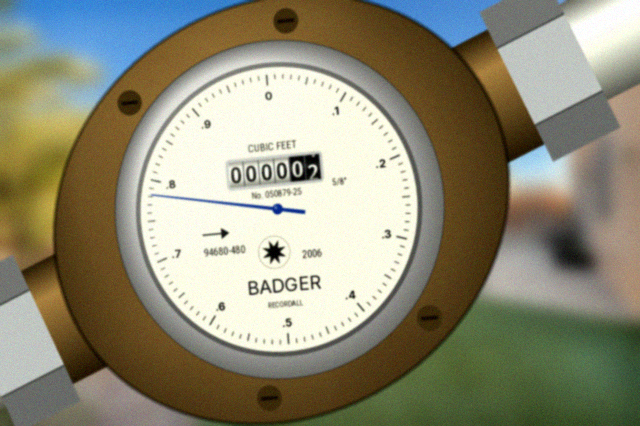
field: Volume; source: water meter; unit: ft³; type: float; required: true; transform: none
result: 1.78 ft³
